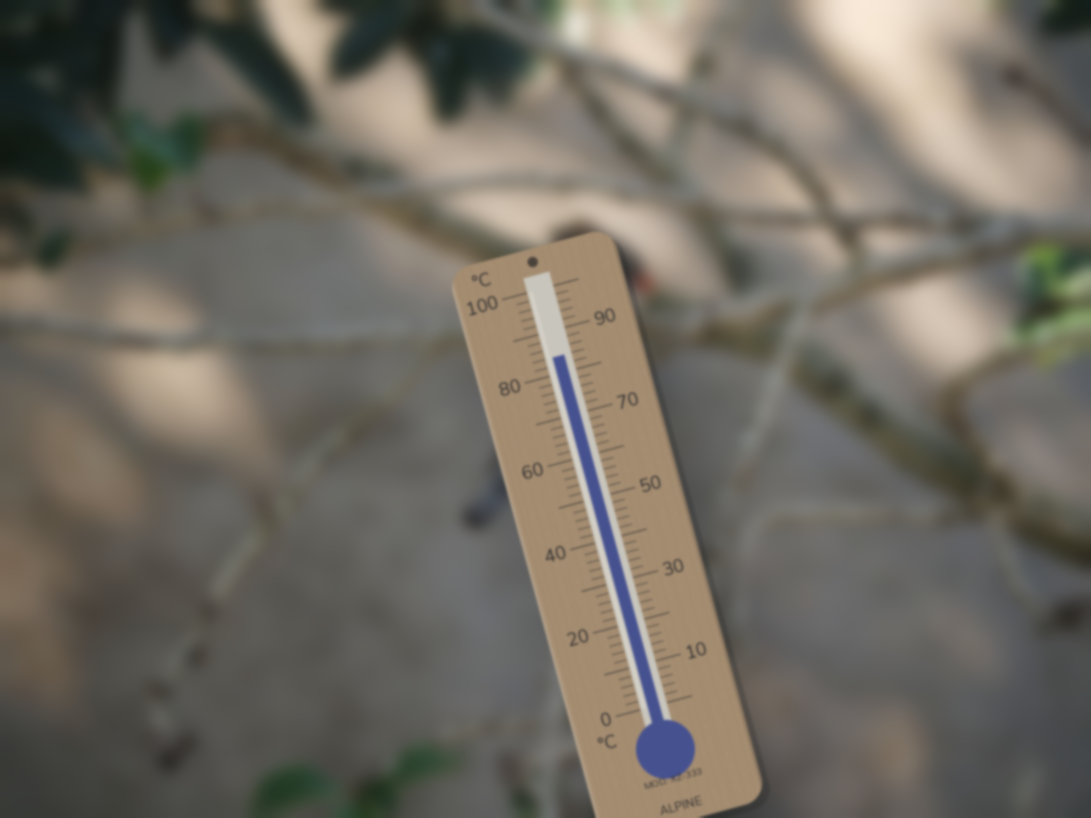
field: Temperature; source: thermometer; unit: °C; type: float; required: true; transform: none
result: 84 °C
